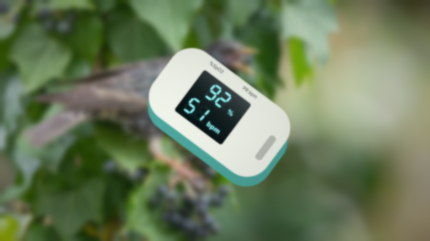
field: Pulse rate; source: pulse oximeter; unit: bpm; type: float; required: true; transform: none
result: 51 bpm
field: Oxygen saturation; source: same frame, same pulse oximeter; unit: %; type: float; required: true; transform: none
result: 92 %
